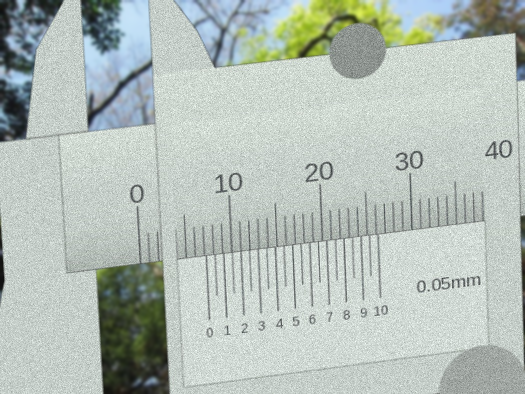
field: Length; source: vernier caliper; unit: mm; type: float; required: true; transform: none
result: 7.2 mm
